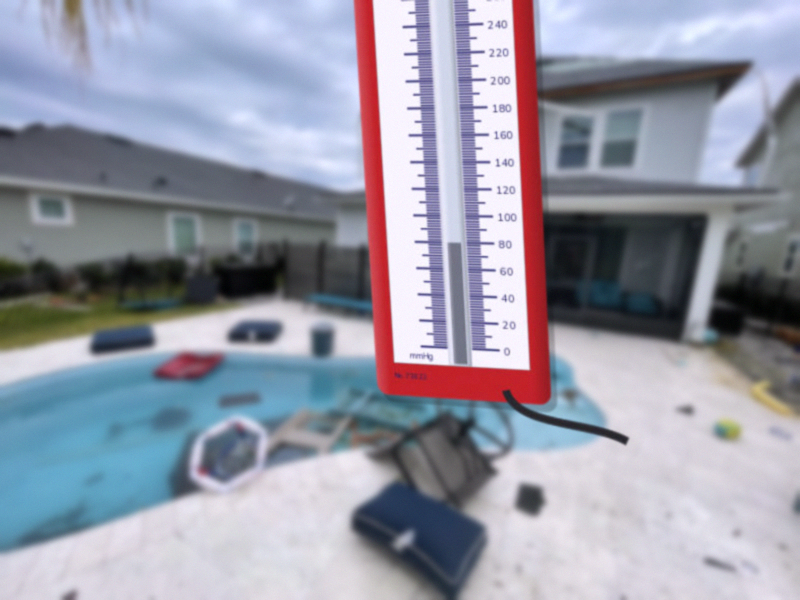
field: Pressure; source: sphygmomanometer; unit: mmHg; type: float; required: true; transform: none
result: 80 mmHg
